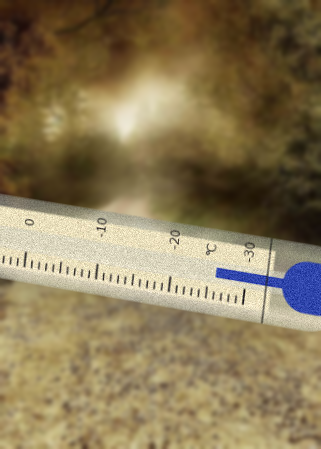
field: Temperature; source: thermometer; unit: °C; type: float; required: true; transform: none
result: -26 °C
